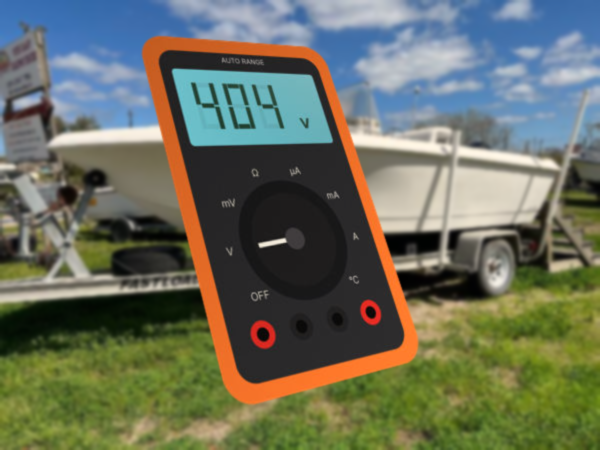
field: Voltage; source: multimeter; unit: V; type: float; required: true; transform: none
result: 404 V
